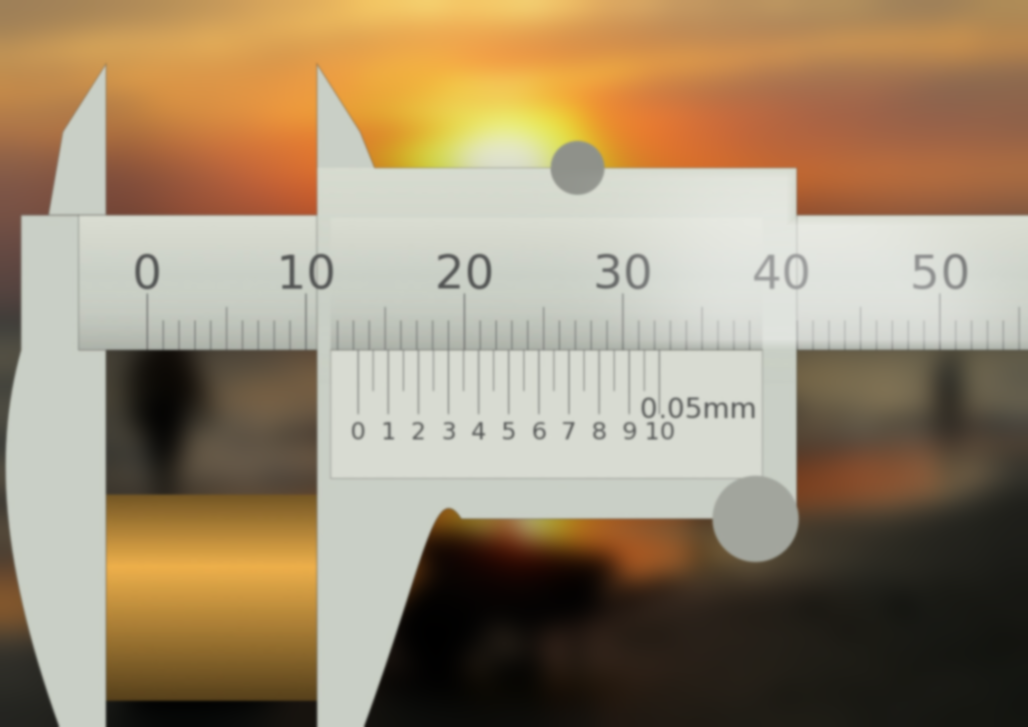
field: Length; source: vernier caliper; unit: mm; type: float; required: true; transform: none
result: 13.3 mm
